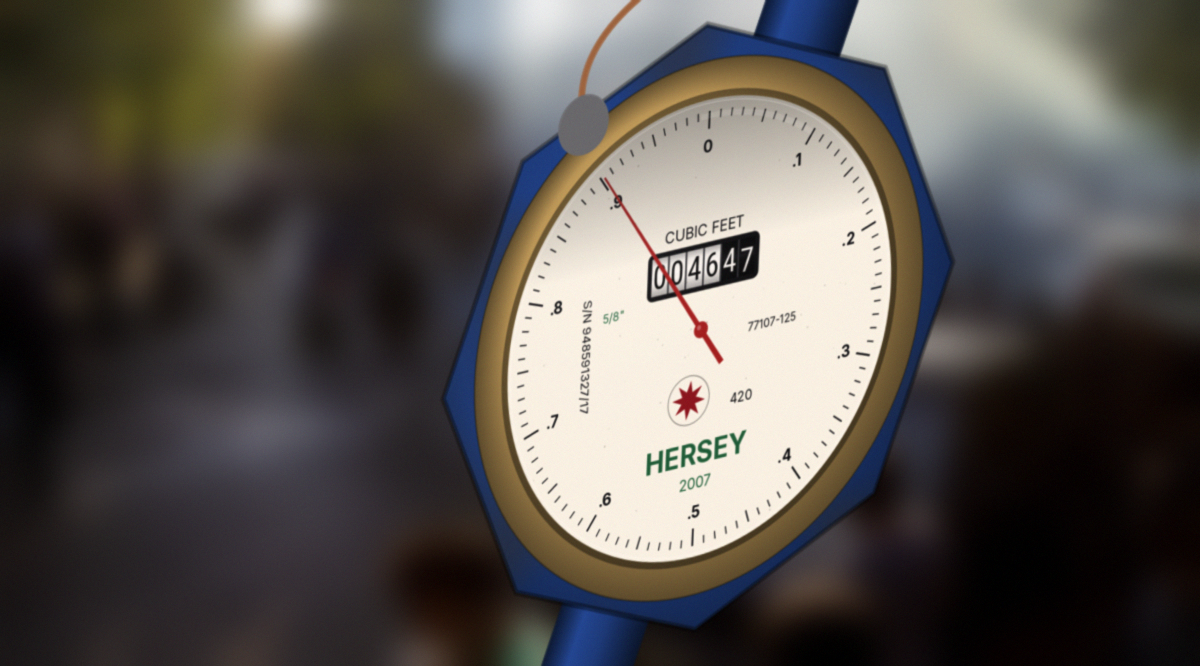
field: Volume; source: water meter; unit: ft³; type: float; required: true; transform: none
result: 4646.90 ft³
